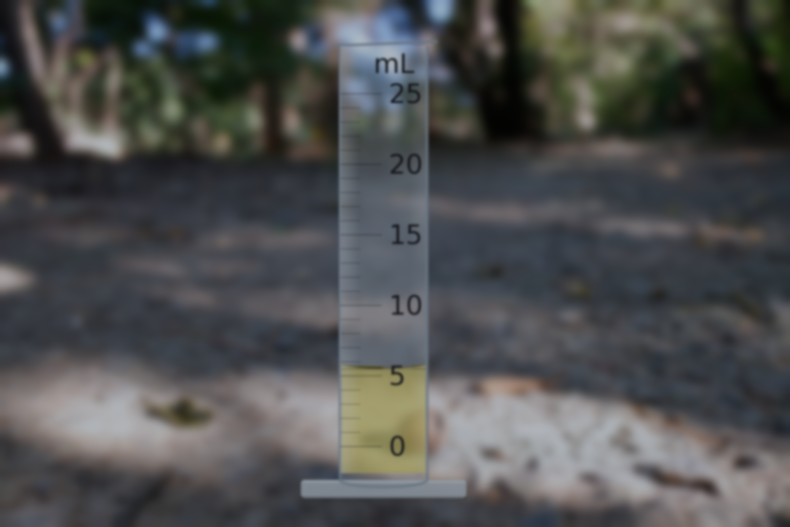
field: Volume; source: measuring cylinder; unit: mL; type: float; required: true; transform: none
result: 5.5 mL
